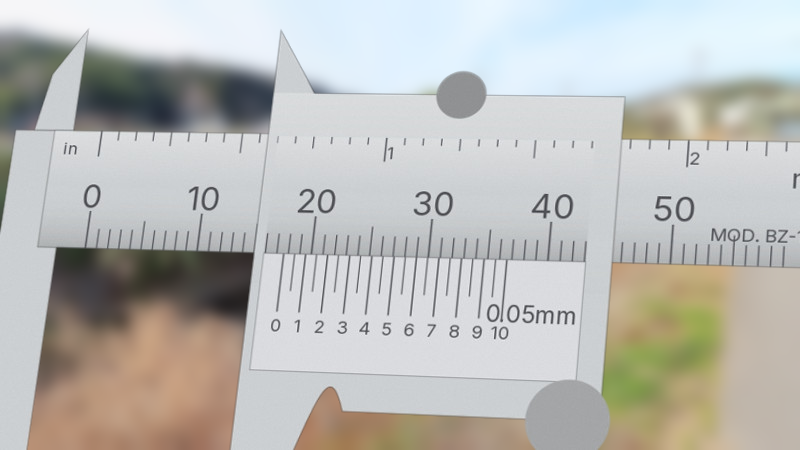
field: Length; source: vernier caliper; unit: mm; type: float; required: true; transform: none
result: 17.6 mm
